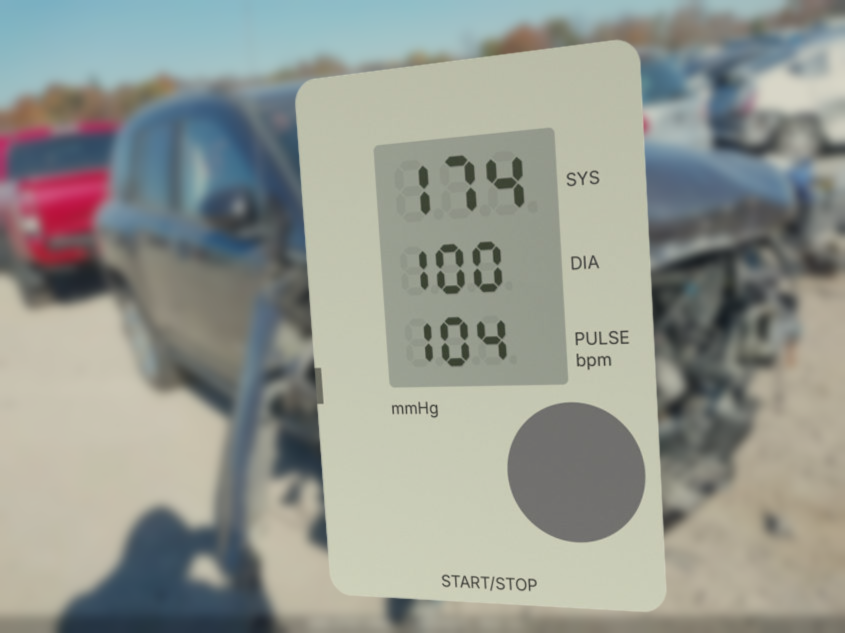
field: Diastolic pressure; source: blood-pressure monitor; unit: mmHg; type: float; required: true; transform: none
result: 100 mmHg
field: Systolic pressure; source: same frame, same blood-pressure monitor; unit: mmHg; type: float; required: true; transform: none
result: 174 mmHg
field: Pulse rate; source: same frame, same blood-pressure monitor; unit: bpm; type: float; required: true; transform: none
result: 104 bpm
